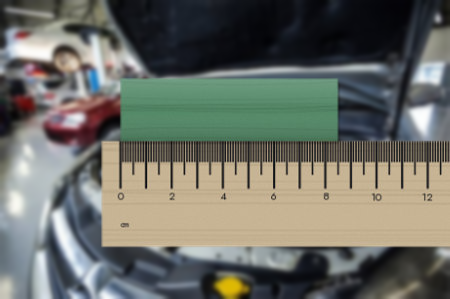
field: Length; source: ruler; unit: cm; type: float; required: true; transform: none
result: 8.5 cm
